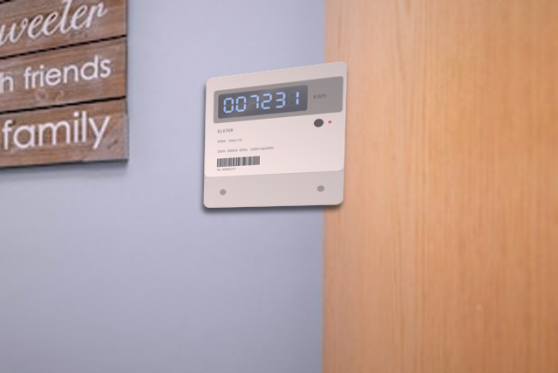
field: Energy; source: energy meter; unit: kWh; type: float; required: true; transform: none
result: 7231 kWh
